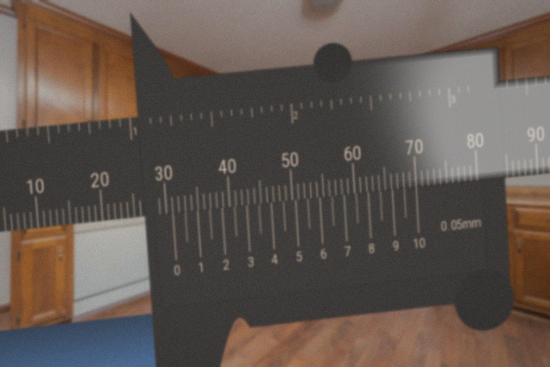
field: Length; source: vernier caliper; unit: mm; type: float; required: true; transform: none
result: 31.0 mm
